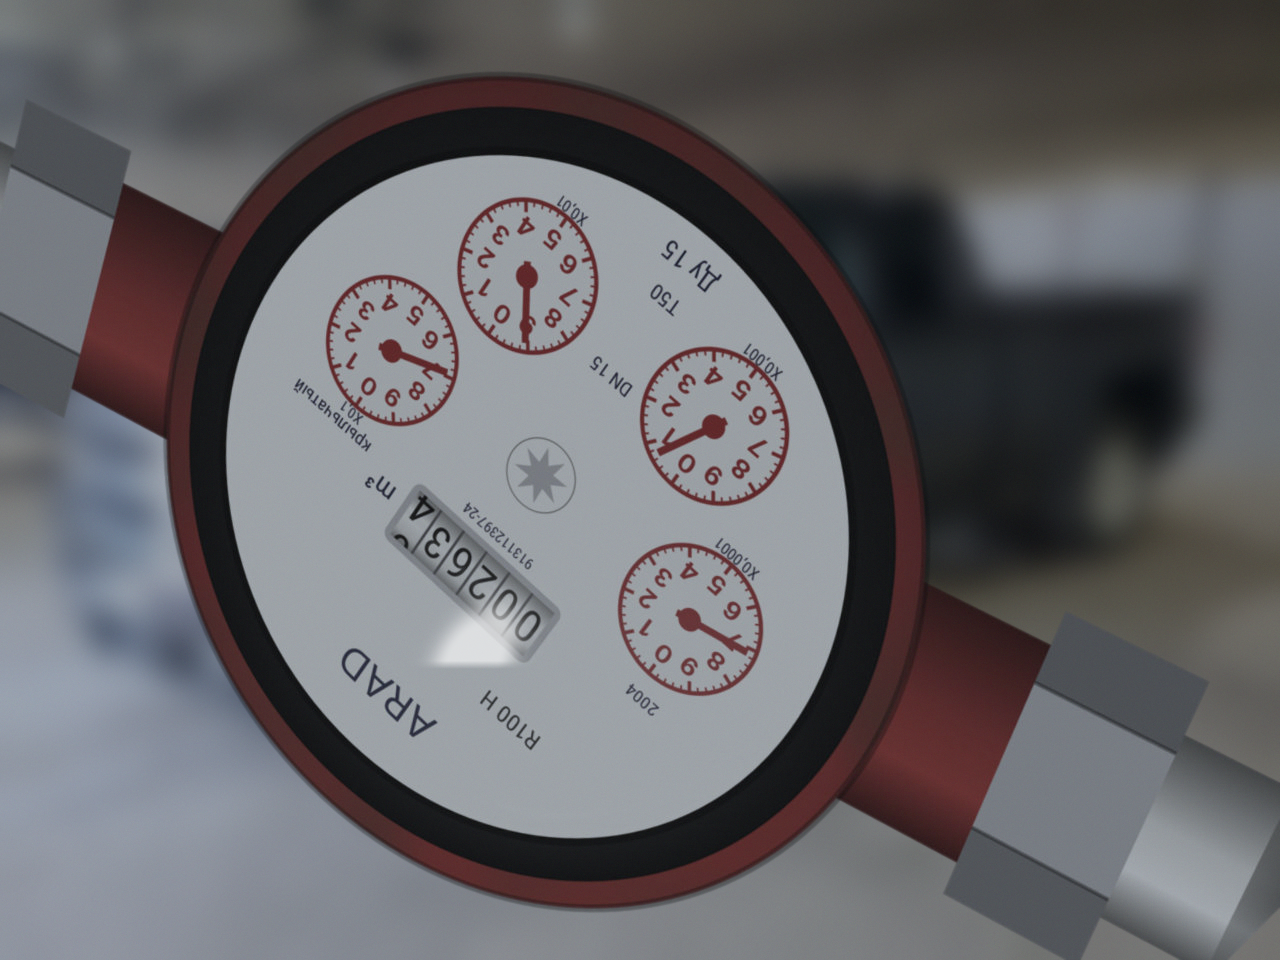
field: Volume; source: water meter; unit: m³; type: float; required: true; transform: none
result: 2633.6907 m³
